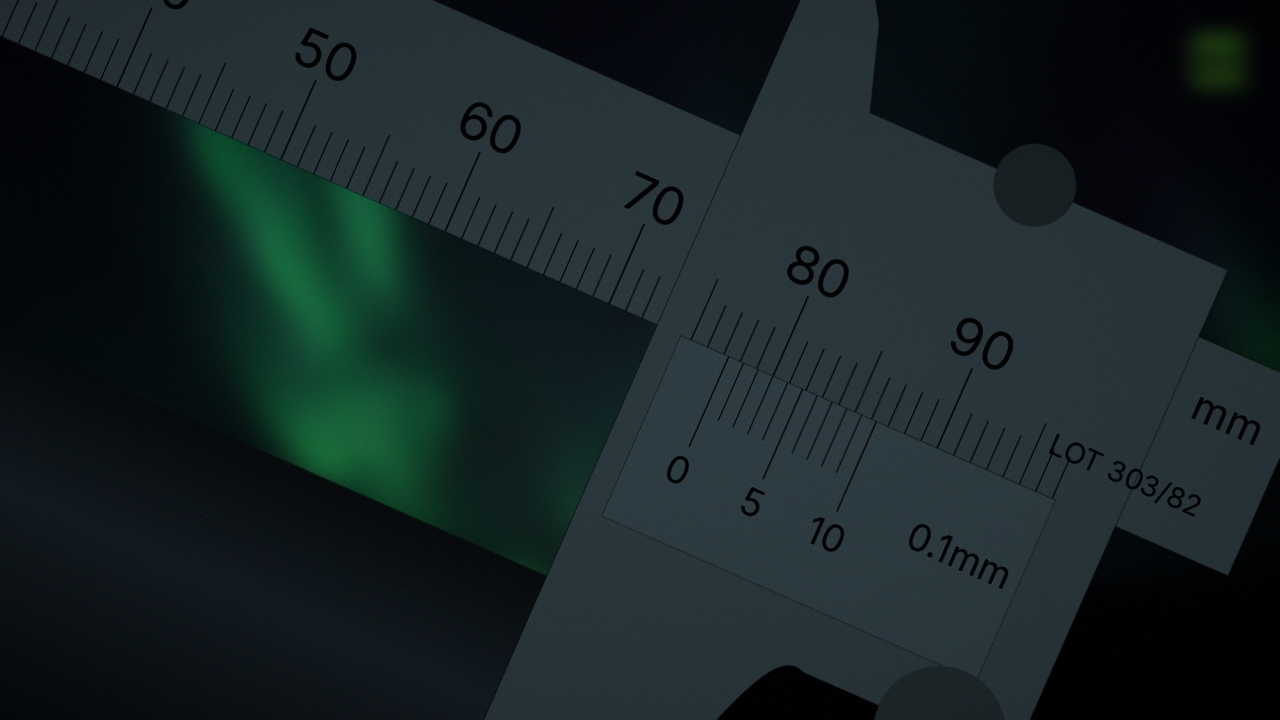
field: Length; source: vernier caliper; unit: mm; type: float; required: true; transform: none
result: 77.3 mm
